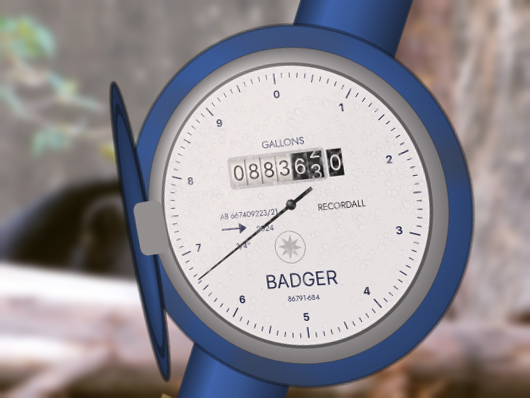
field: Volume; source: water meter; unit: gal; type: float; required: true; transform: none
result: 883626.6 gal
